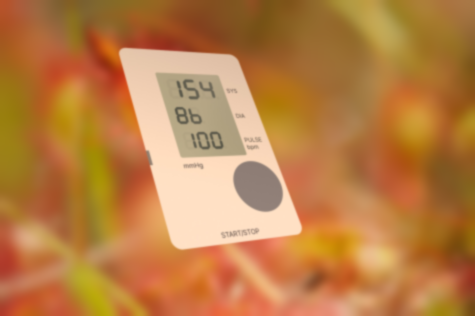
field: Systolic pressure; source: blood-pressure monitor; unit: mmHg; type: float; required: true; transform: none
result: 154 mmHg
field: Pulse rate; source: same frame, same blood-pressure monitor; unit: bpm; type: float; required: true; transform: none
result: 100 bpm
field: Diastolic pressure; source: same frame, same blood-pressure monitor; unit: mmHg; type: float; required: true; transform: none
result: 86 mmHg
